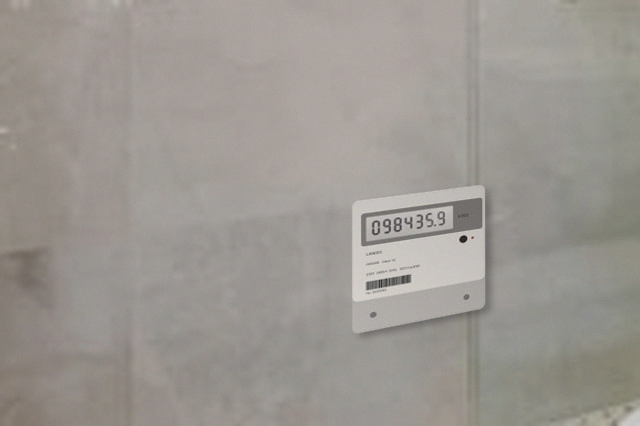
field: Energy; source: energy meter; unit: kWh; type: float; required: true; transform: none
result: 98435.9 kWh
